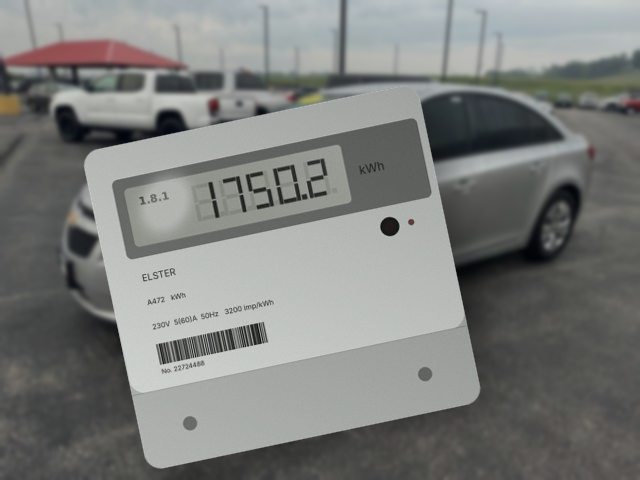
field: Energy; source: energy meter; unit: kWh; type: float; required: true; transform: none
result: 1750.2 kWh
